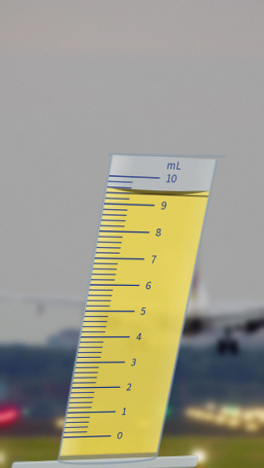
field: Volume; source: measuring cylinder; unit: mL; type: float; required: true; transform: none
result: 9.4 mL
